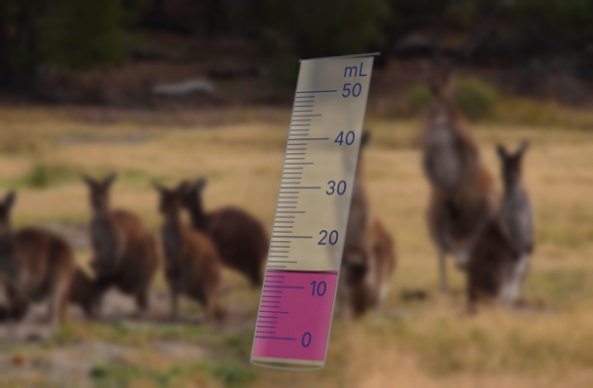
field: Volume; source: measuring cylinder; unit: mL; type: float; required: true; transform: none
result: 13 mL
